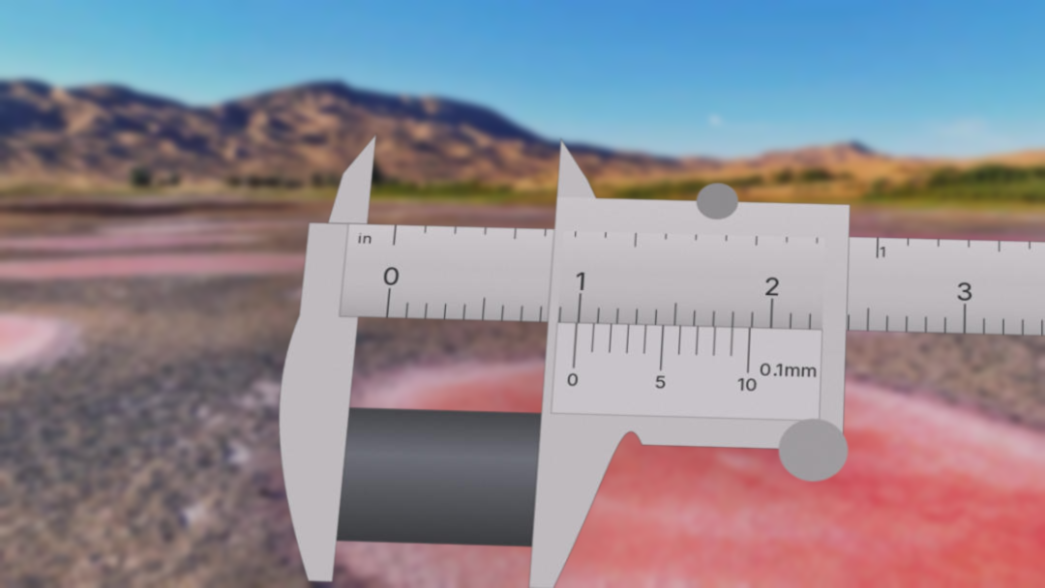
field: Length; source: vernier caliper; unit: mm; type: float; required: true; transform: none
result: 9.9 mm
